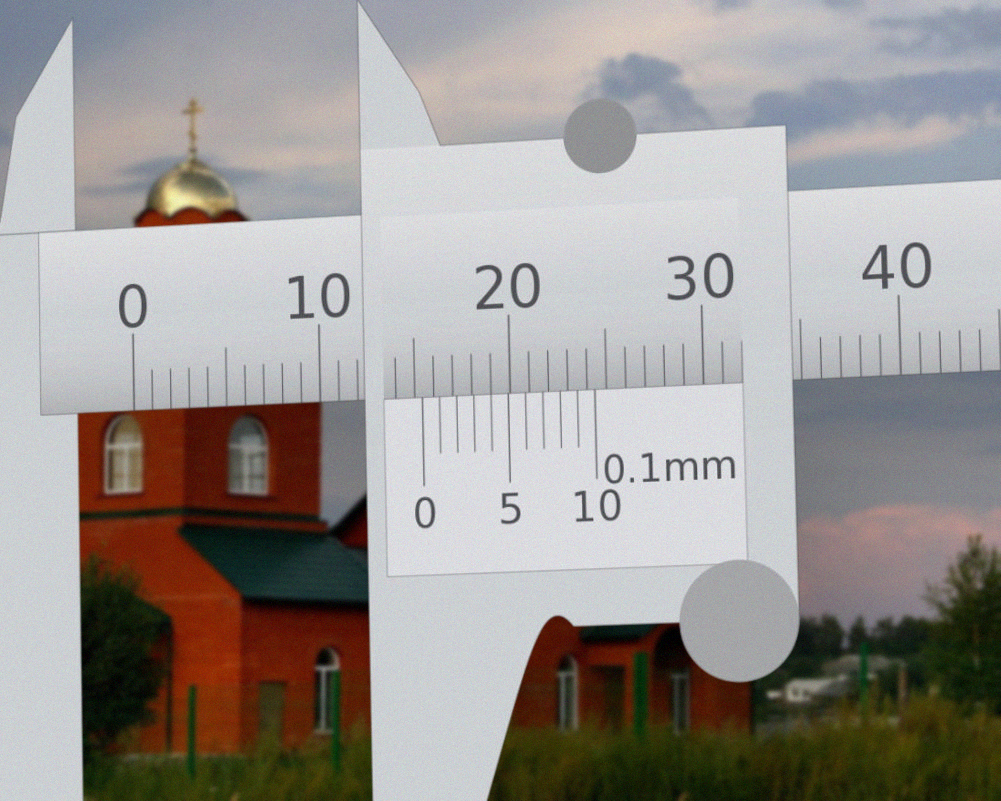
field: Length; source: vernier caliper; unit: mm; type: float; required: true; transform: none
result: 15.4 mm
